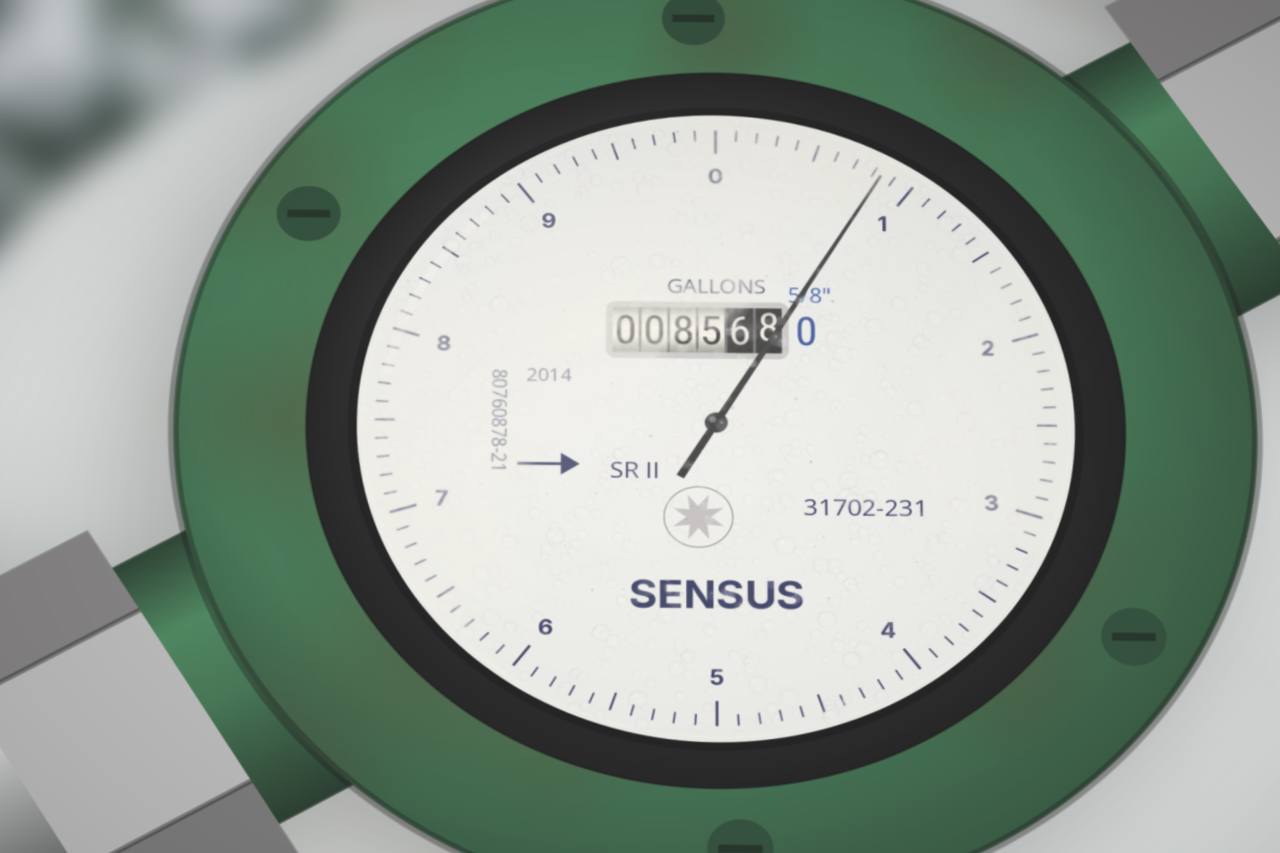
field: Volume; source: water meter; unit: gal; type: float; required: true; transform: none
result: 85680.8 gal
